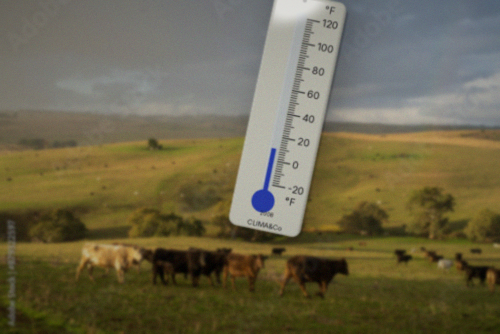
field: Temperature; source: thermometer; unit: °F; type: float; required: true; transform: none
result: 10 °F
